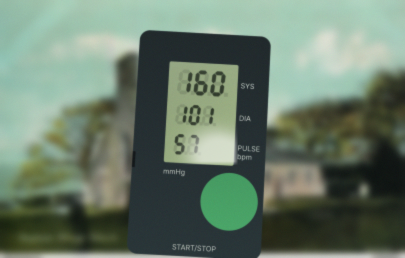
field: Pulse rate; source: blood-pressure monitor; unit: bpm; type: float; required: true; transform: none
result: 57 bpm
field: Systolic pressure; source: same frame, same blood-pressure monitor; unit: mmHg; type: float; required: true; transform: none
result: 160 mmHg
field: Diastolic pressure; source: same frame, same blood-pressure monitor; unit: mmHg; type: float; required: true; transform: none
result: 101 mmHg
